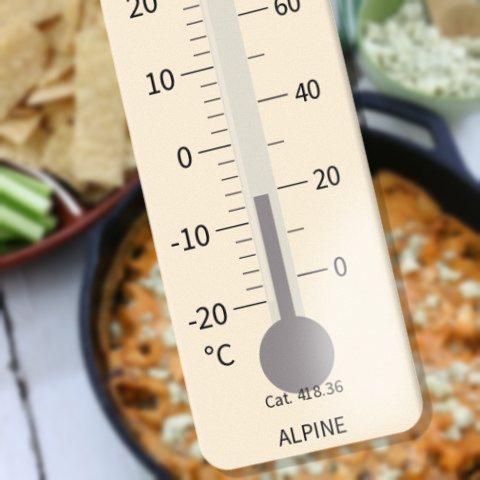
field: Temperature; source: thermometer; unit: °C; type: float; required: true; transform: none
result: -7 °C
